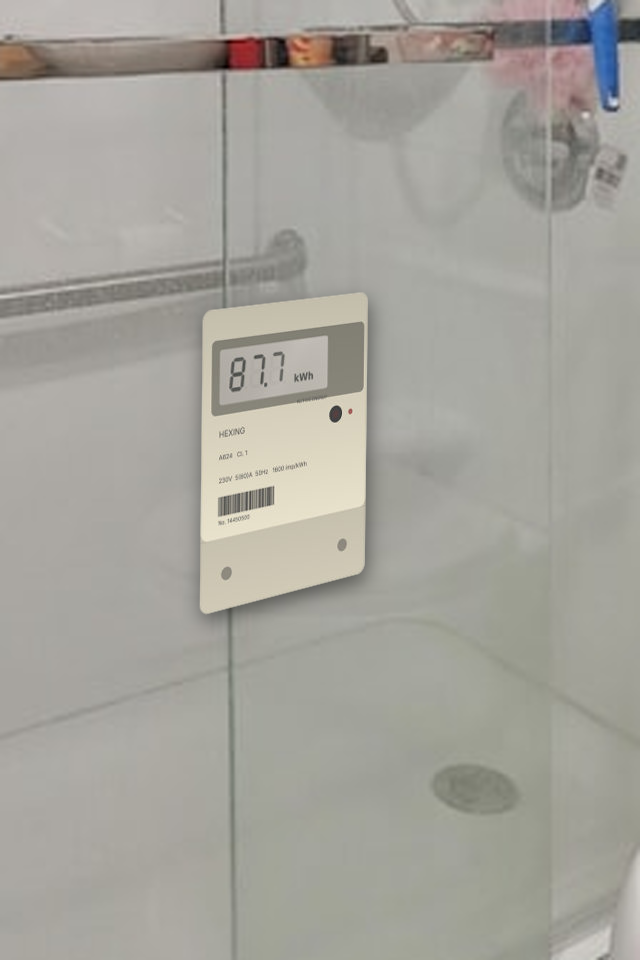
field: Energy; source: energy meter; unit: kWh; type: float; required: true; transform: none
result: 87.7 kWh
